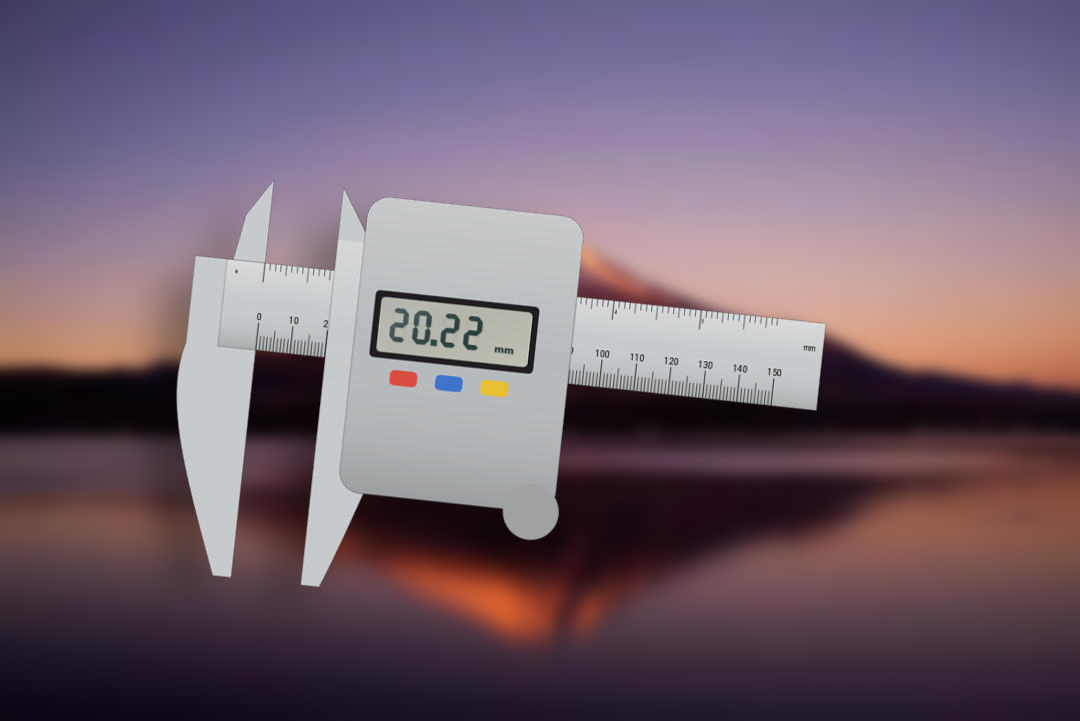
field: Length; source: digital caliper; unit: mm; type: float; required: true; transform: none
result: 20.22 mm
